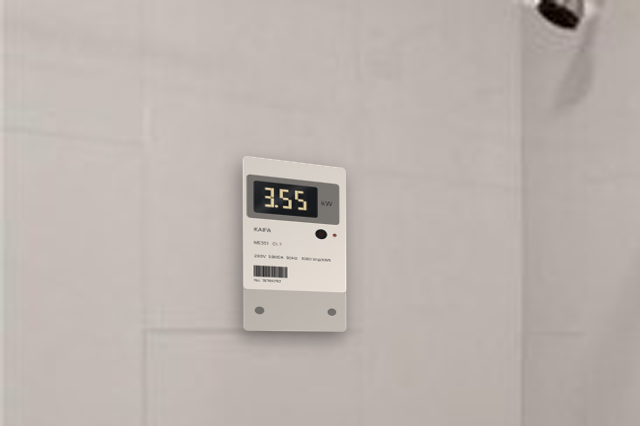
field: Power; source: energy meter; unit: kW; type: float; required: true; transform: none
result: 3.55 kW
